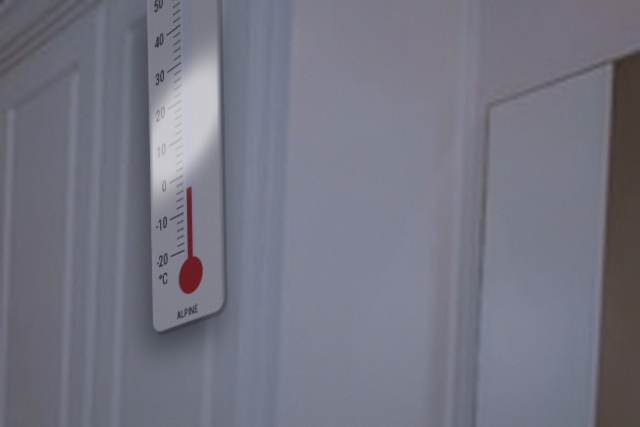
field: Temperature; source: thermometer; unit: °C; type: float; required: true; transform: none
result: -4 °C
